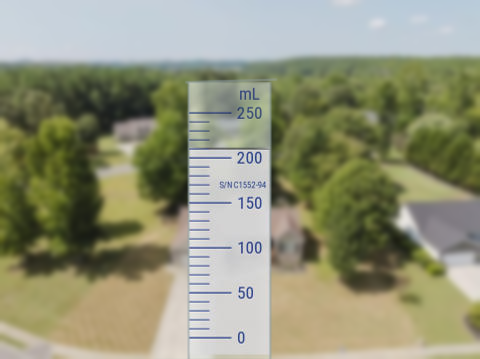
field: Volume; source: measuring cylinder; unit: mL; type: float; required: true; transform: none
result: 210 mL
